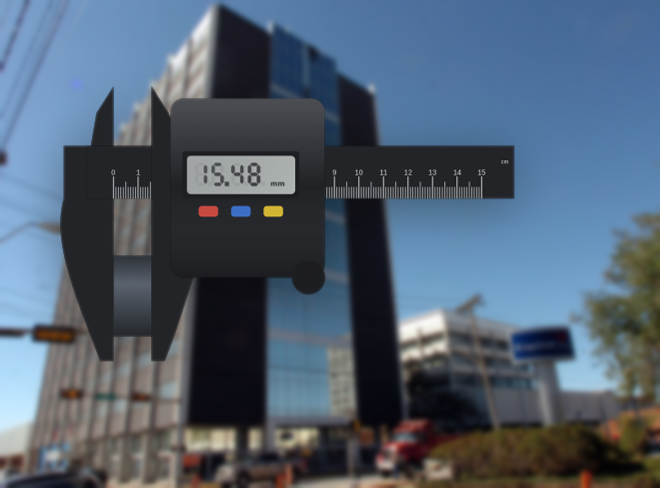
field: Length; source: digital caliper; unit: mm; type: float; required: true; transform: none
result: 15.48 mm
